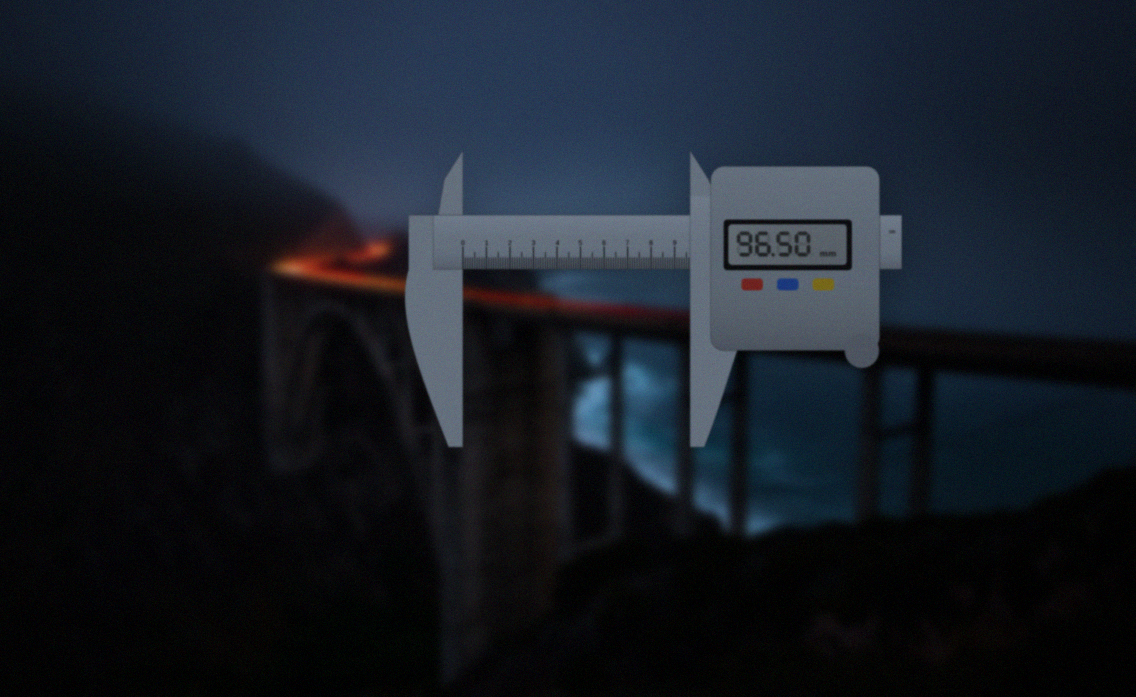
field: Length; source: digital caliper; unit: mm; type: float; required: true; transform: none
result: 96.50 mm
